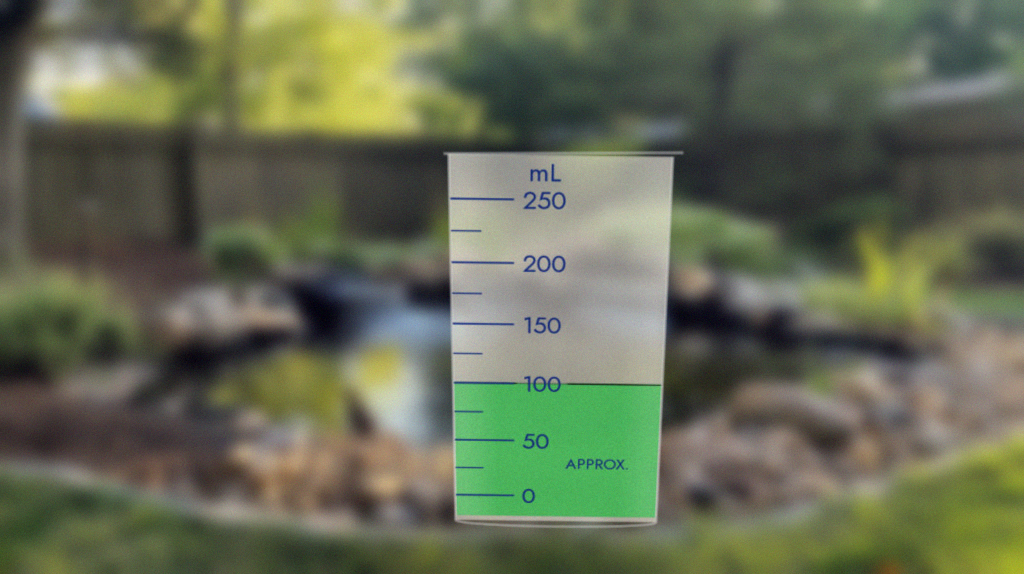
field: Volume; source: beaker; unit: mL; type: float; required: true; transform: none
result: 100 mL
